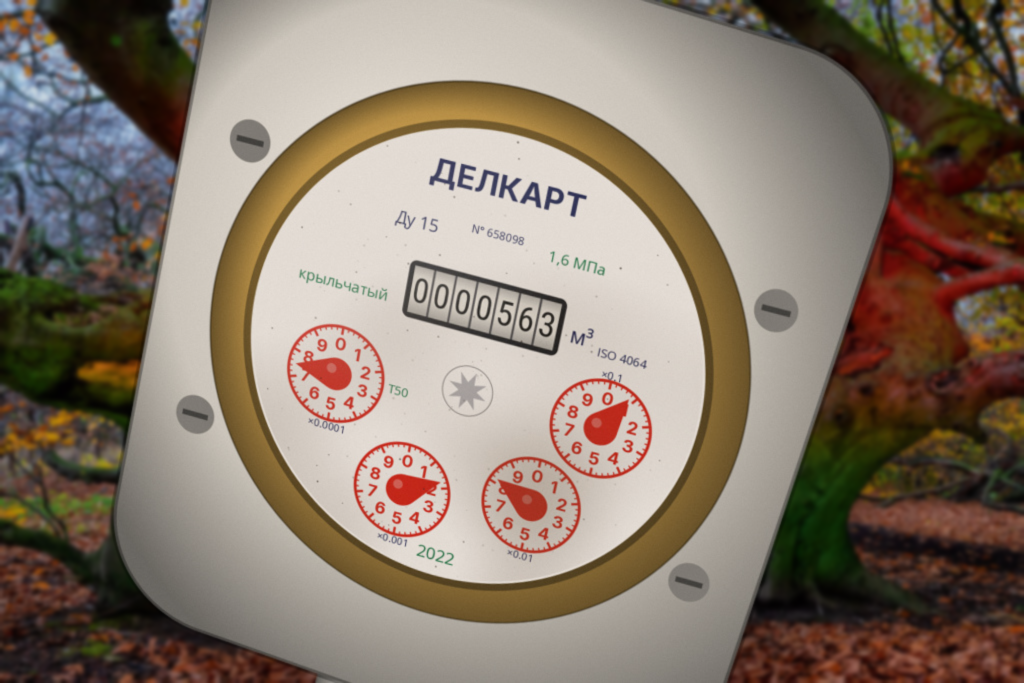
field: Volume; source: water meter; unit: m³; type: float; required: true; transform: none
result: 563.0817 m³
